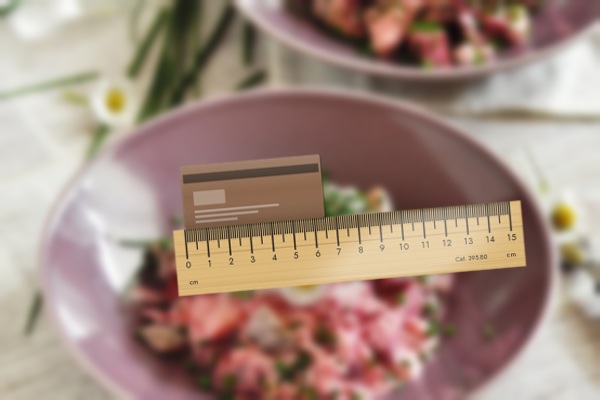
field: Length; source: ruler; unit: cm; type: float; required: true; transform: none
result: 6.5 cm
